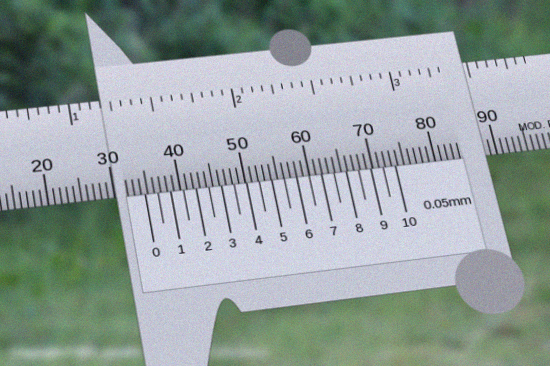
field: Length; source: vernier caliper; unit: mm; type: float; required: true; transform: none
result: 34.6 mm
